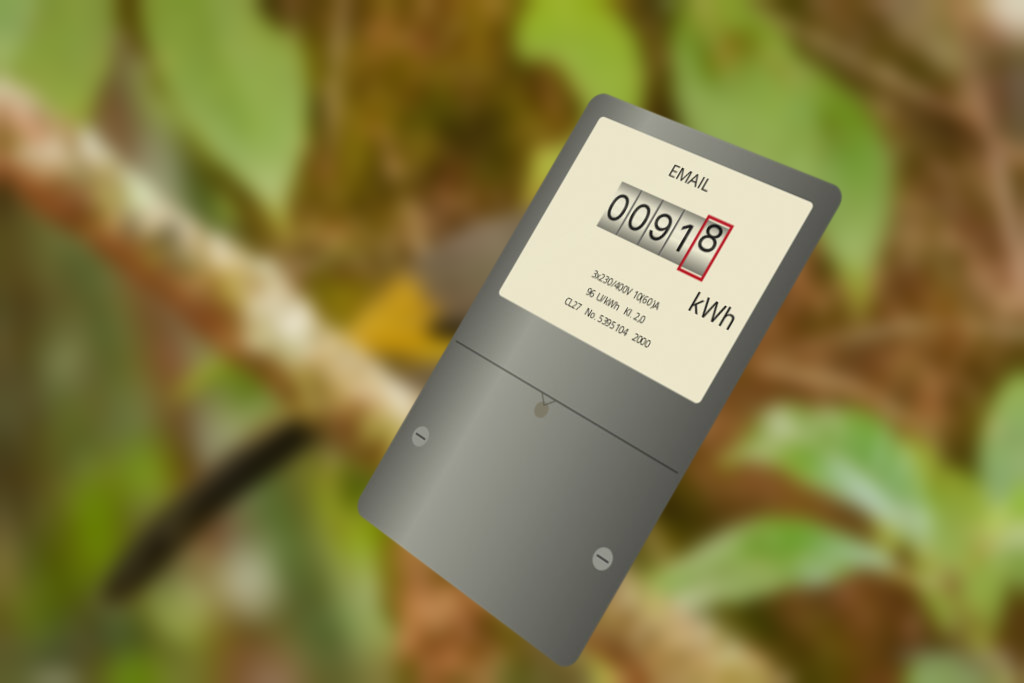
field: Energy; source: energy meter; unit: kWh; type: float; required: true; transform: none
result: 91.8 kWh
